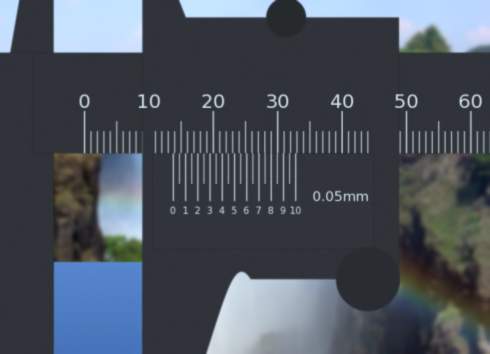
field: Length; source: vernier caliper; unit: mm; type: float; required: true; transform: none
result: 13.8 mm
